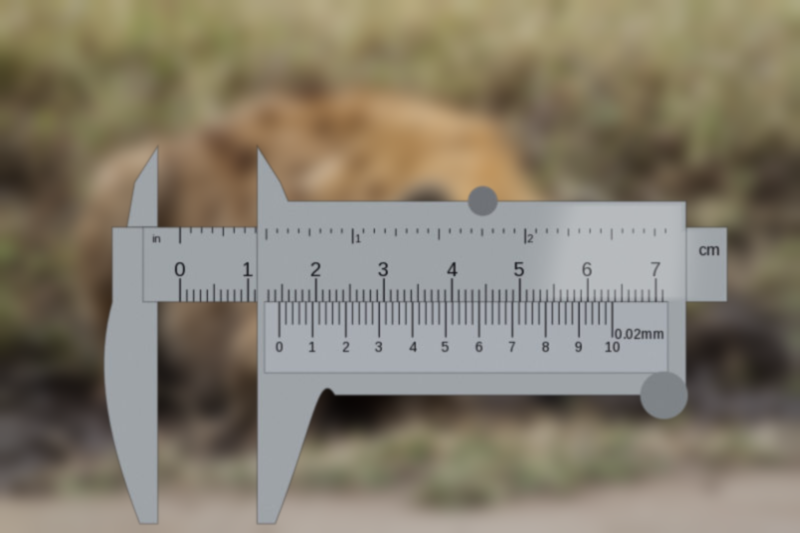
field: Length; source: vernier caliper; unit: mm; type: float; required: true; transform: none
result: 14.6 mm
